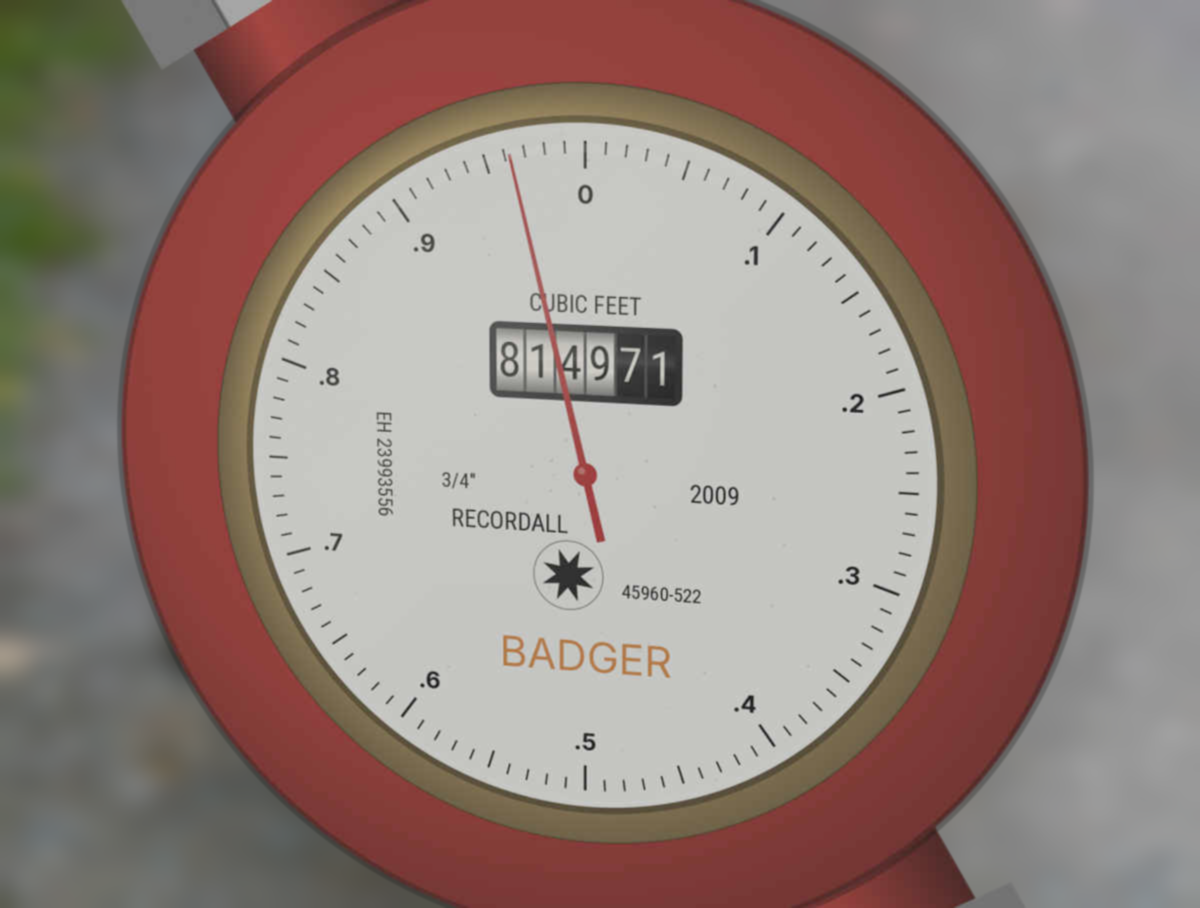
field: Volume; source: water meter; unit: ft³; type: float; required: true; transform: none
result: 814970.96 ft³
